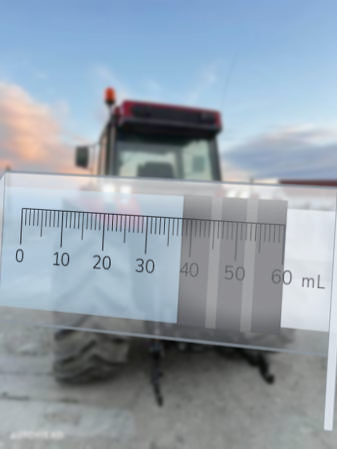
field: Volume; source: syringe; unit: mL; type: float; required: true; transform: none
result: 38 mL
